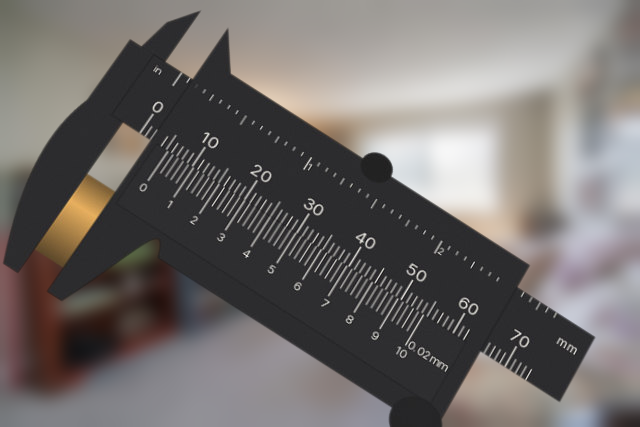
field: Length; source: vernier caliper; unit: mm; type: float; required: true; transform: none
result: 5.4 mm
